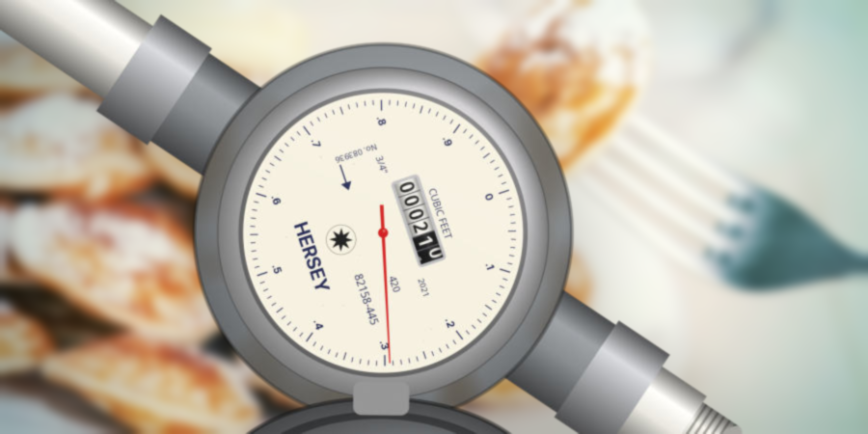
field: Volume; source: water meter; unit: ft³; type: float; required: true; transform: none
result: 210.29 ft³
